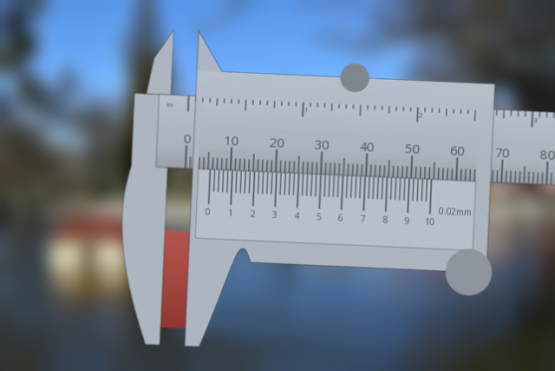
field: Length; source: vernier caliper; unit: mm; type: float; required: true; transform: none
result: 5.5 mm
